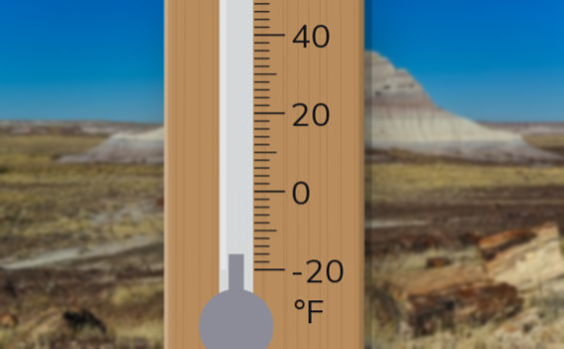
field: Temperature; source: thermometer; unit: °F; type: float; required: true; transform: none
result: -16 °F
